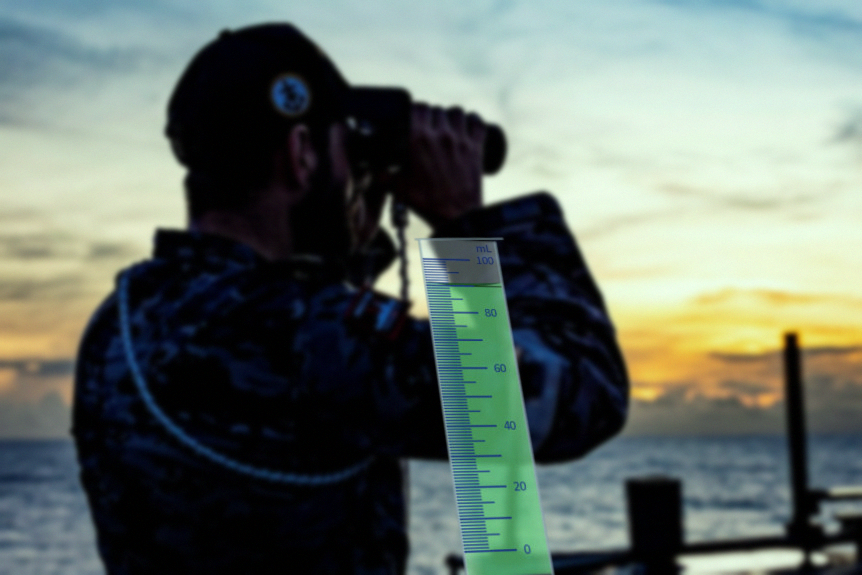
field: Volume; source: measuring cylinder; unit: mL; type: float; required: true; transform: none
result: 90 mL
